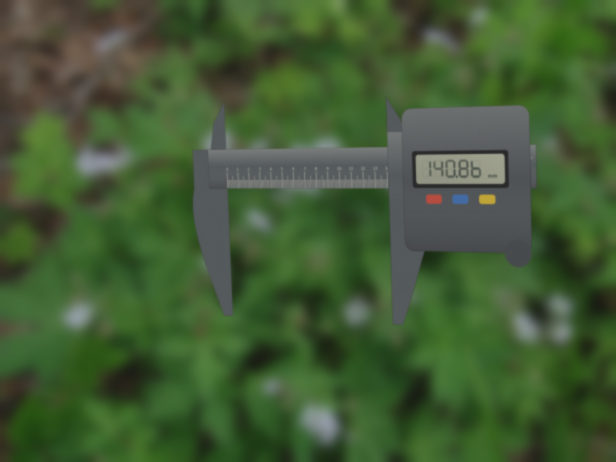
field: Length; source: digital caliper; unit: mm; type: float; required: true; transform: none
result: 140.86 mm
